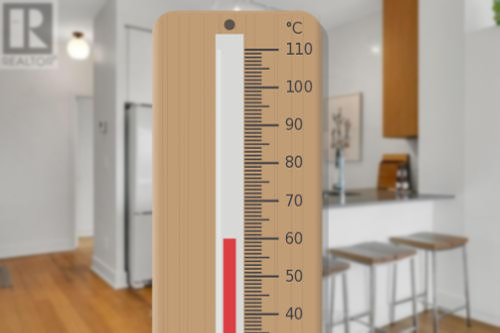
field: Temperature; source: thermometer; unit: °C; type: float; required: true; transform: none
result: 60 °C
